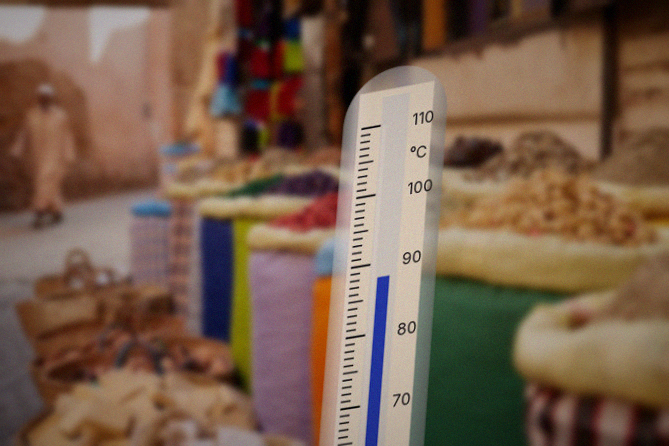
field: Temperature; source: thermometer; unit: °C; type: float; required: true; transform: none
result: 88 °C
